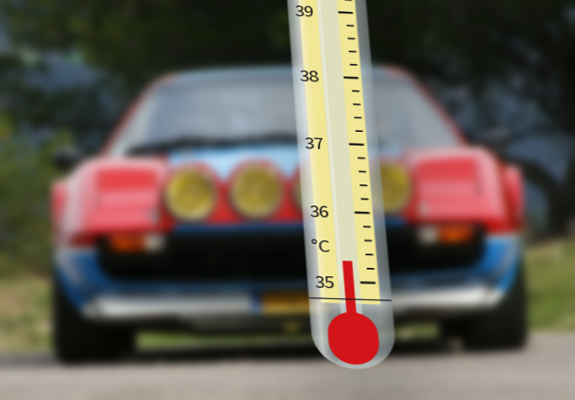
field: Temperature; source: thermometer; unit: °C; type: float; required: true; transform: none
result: 35.3 °C
